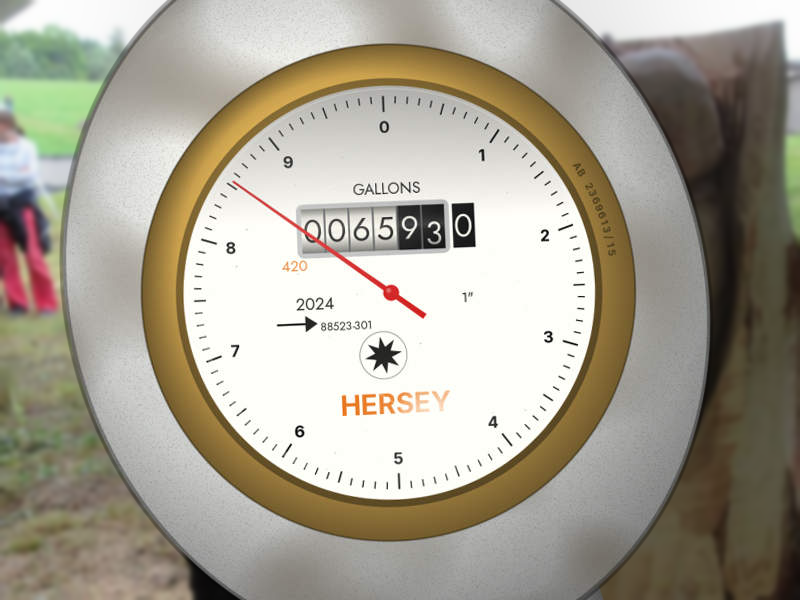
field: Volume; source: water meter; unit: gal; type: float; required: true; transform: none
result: 65928.5 gal
